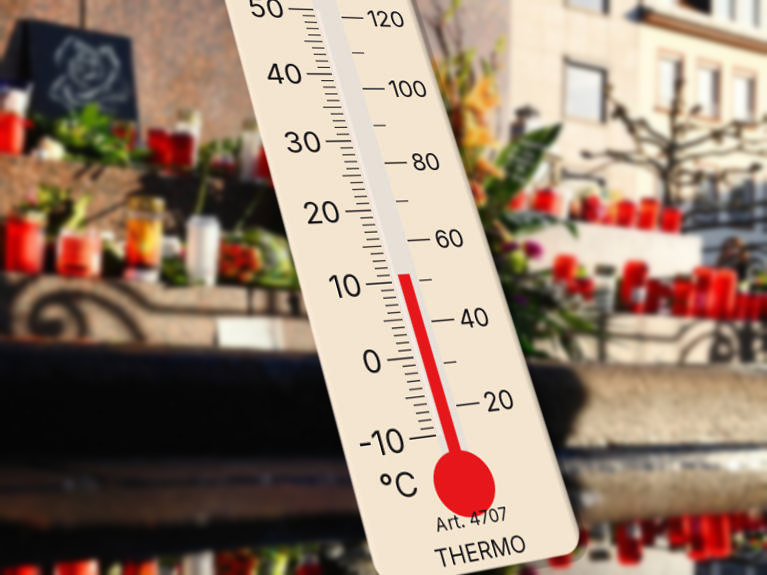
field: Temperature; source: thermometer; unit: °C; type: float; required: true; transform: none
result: 11 °C
